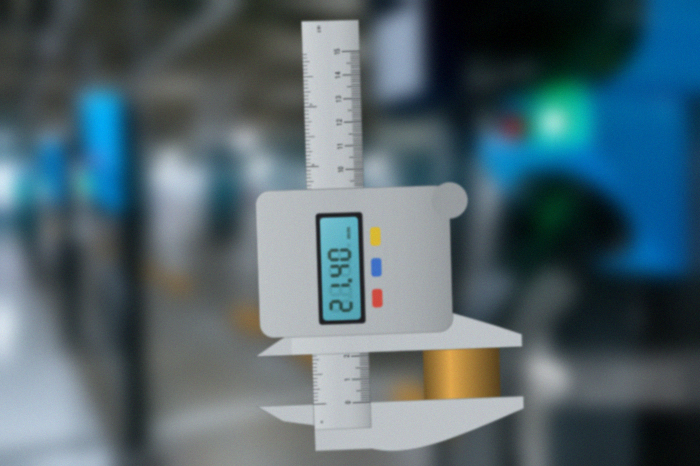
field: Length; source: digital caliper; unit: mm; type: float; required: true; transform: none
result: 21.40 mm
